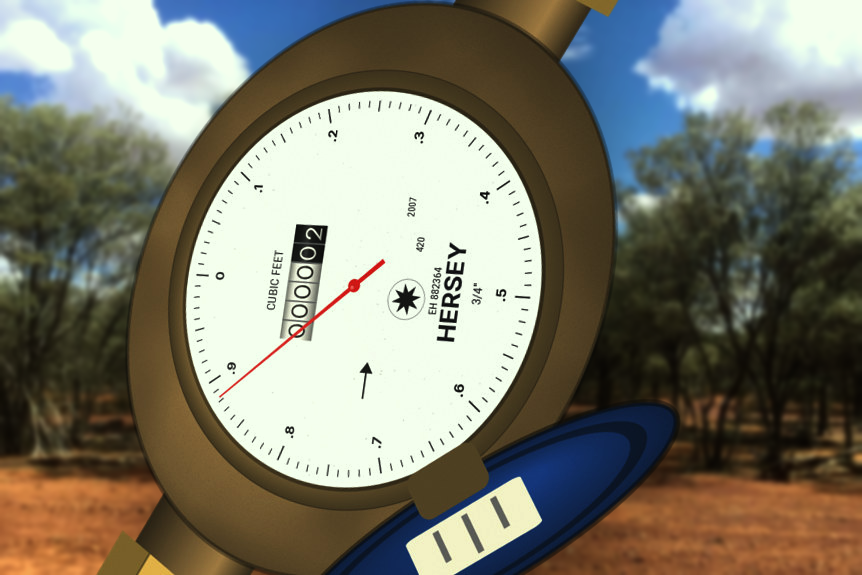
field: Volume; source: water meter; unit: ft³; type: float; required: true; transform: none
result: 1.88 ft³
